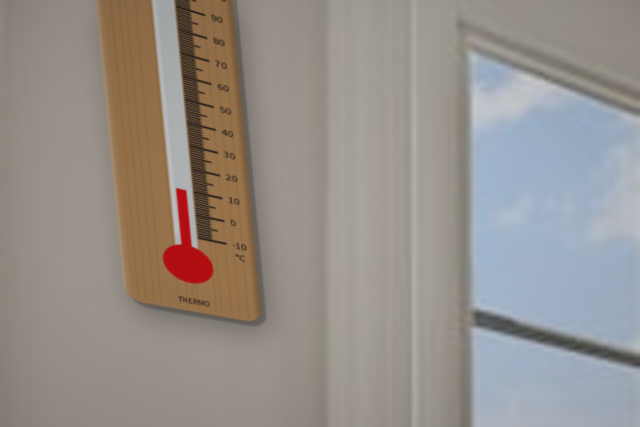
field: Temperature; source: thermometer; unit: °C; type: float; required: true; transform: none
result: 10 °C
